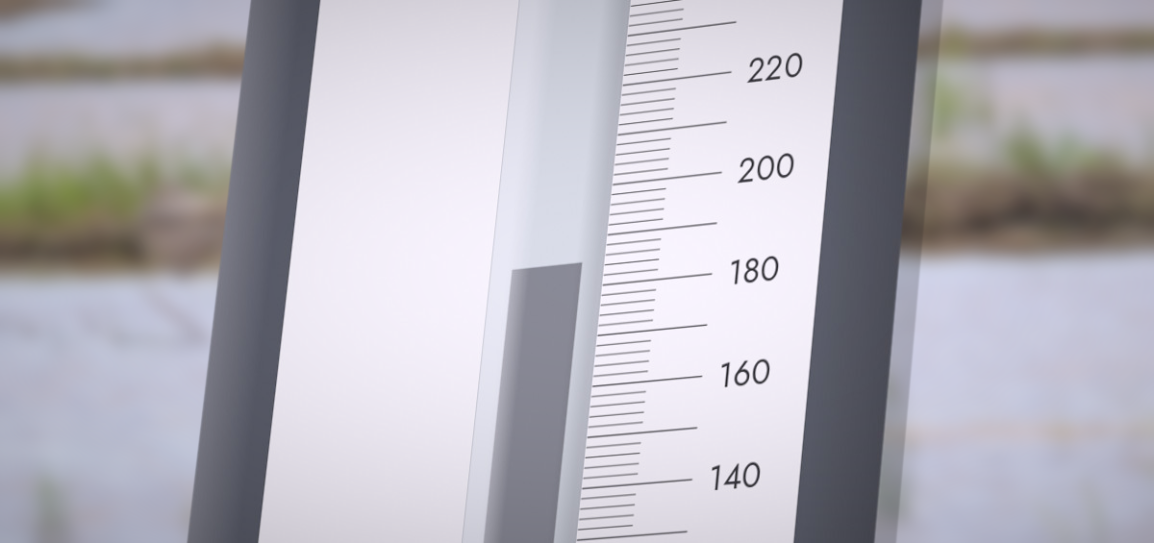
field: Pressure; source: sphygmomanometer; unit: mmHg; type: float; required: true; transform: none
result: 185 mmHg
